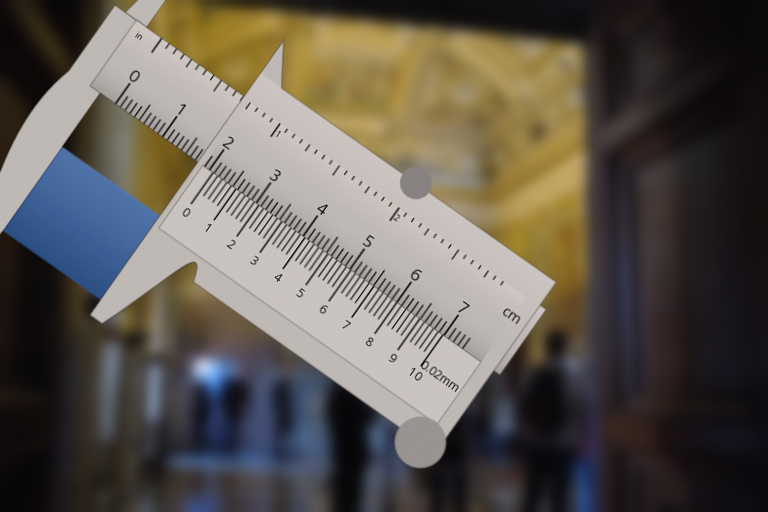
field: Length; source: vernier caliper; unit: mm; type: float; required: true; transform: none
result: 20.8 mm
